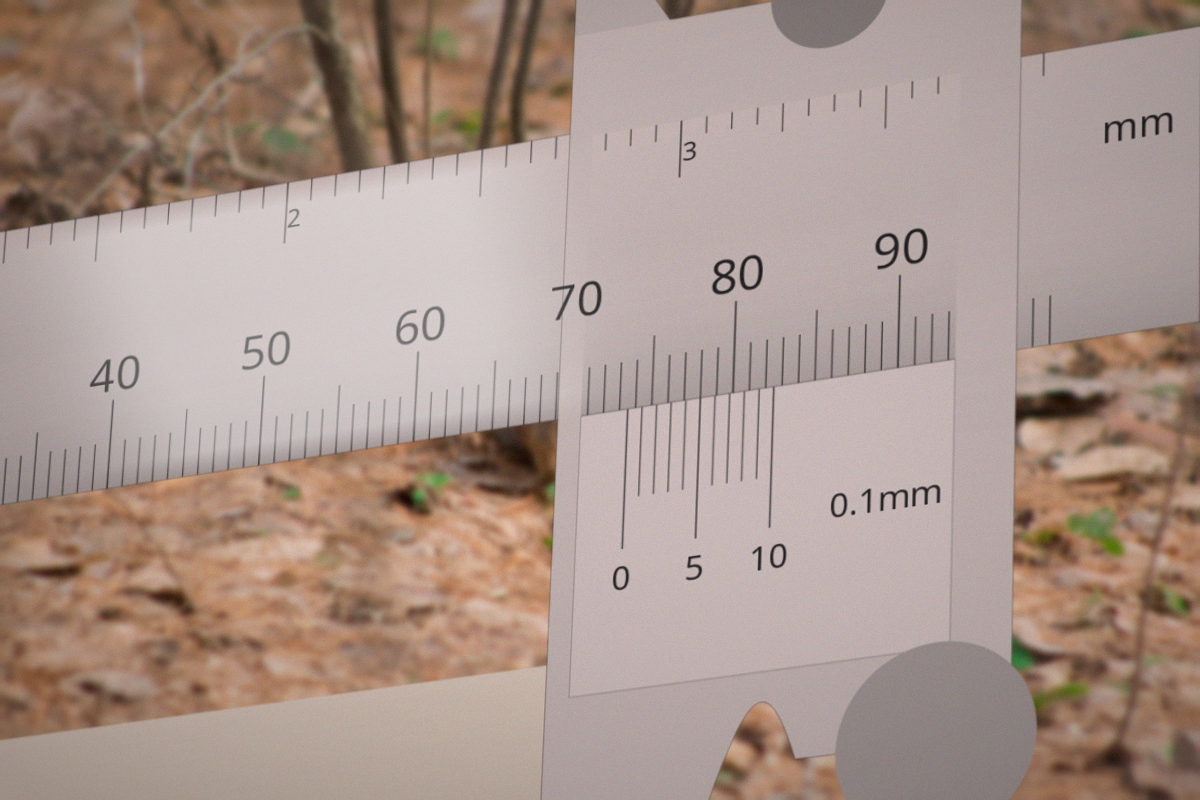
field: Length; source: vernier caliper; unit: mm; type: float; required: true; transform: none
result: 73.5 mm
